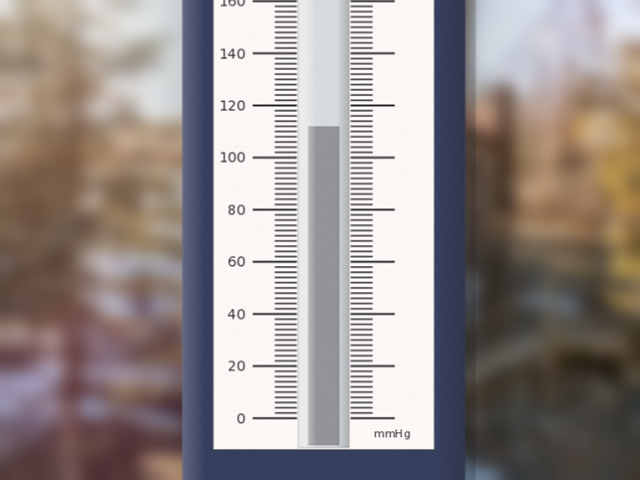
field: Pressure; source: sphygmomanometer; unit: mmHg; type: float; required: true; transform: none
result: 112 mmHg
